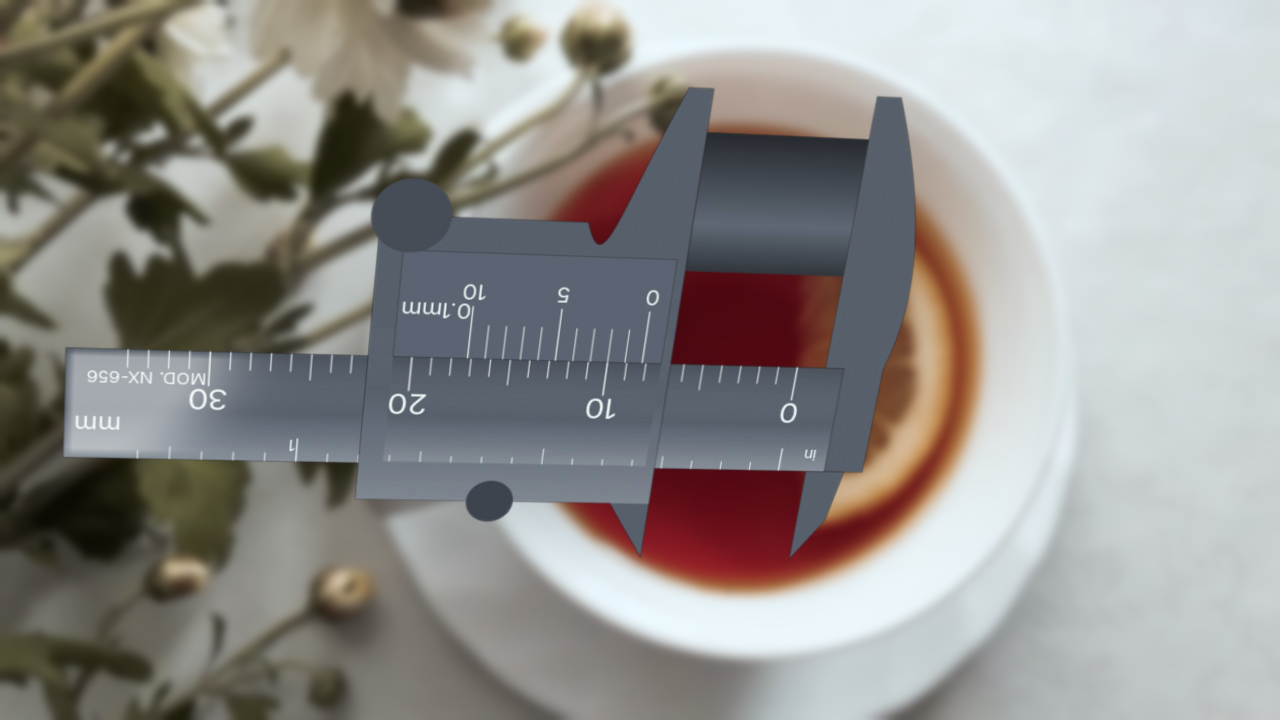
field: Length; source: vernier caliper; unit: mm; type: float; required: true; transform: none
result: 8.2 mm
